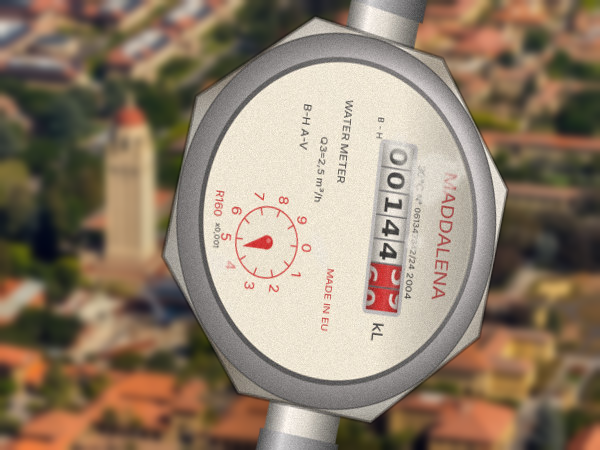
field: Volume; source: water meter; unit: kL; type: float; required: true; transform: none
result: 144.594 kL
